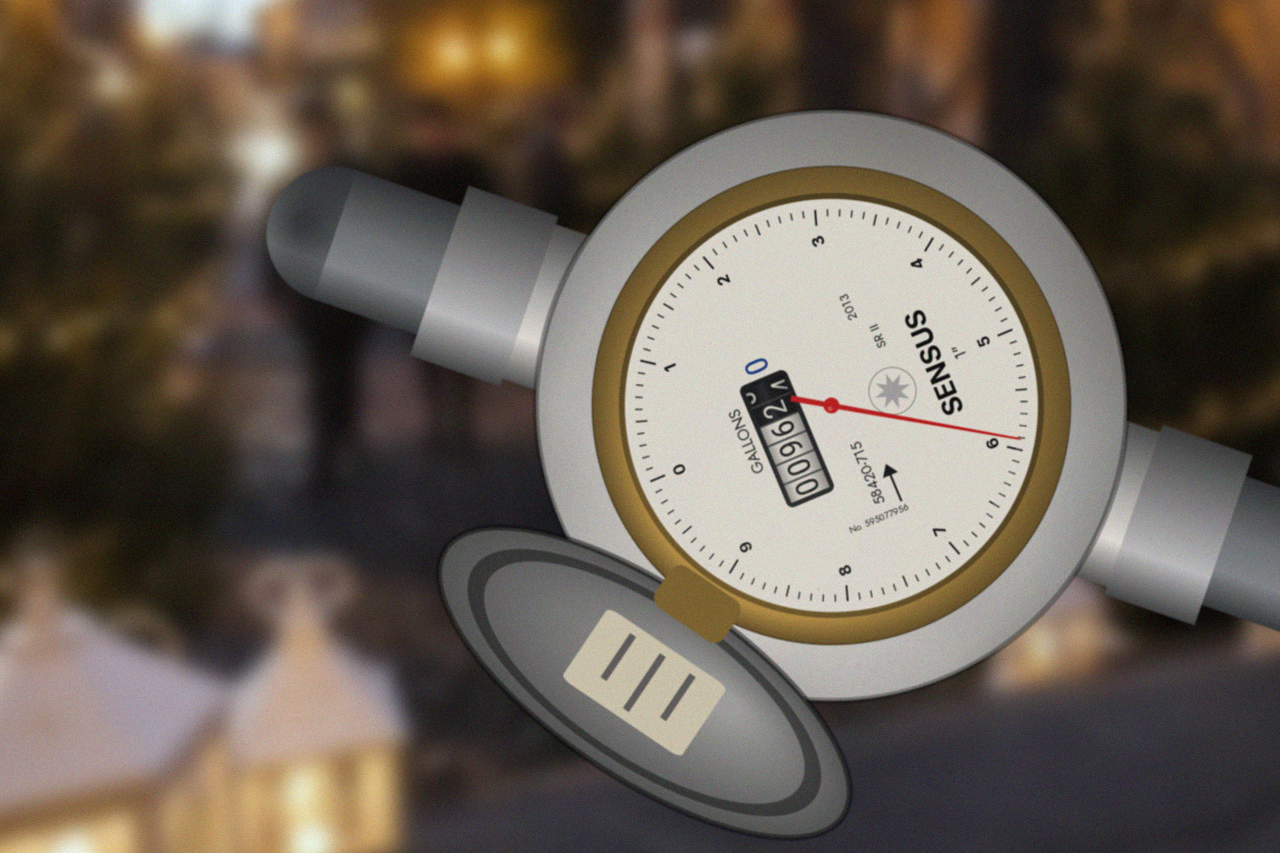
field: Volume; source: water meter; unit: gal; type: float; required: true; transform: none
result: 96235.9 gal
